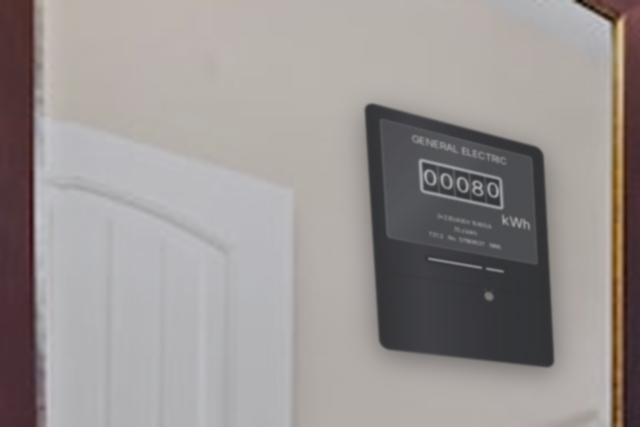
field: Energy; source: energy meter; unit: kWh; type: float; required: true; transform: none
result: 80 kWh
